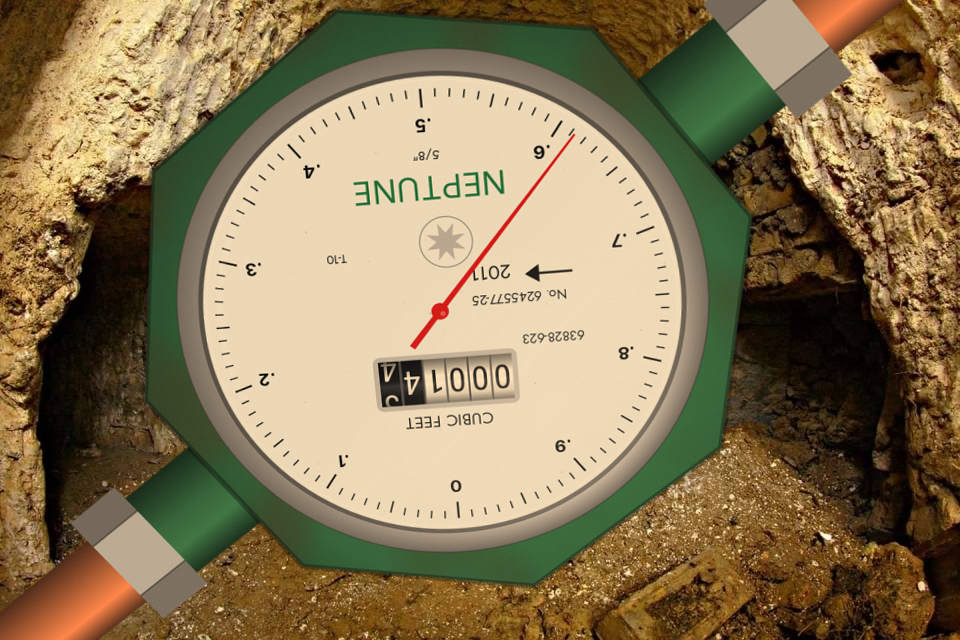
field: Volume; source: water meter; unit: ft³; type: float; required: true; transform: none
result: 143.61 ft³
